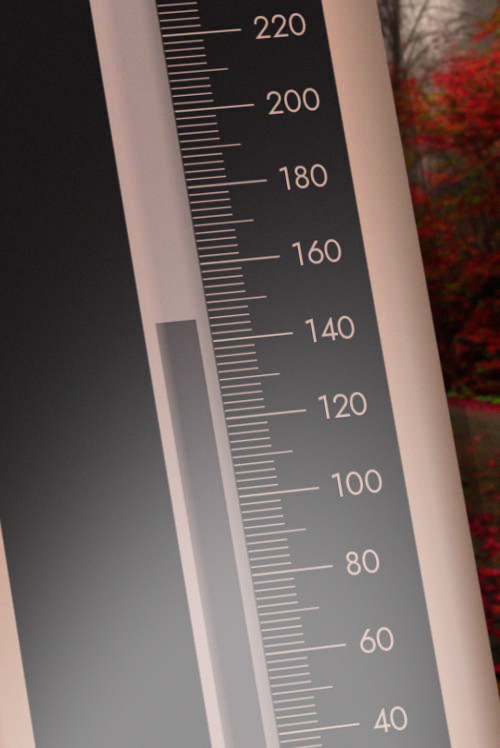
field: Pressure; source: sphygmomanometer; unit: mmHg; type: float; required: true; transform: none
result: 146 mmHg
